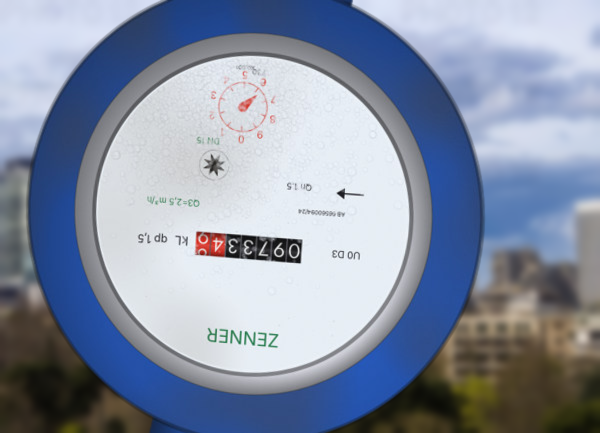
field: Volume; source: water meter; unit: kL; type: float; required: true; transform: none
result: 9733.486 kL
